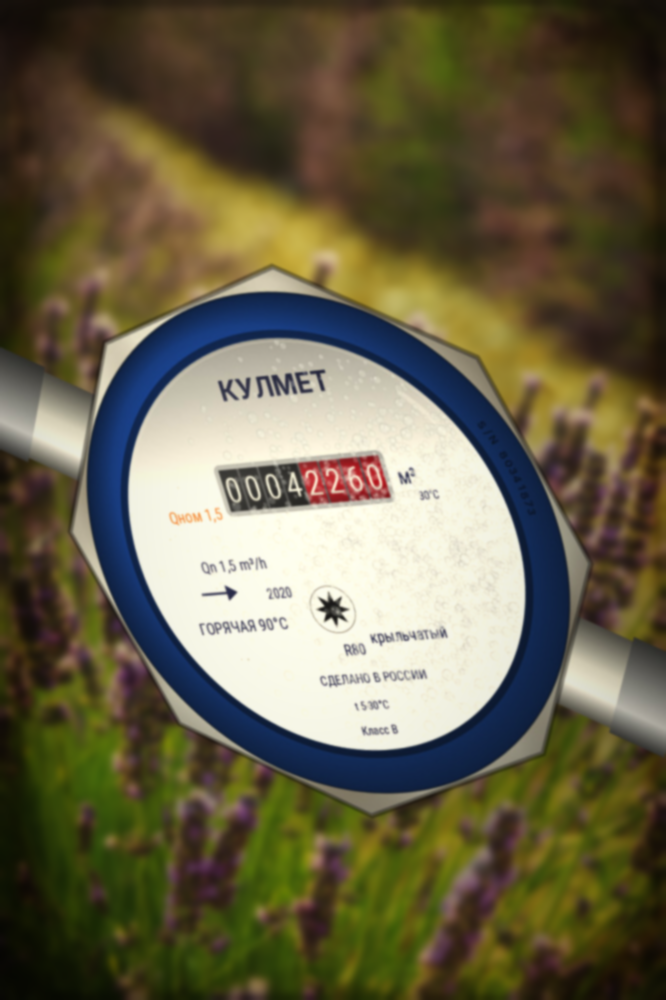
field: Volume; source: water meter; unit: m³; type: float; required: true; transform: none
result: 4.2260 m³
